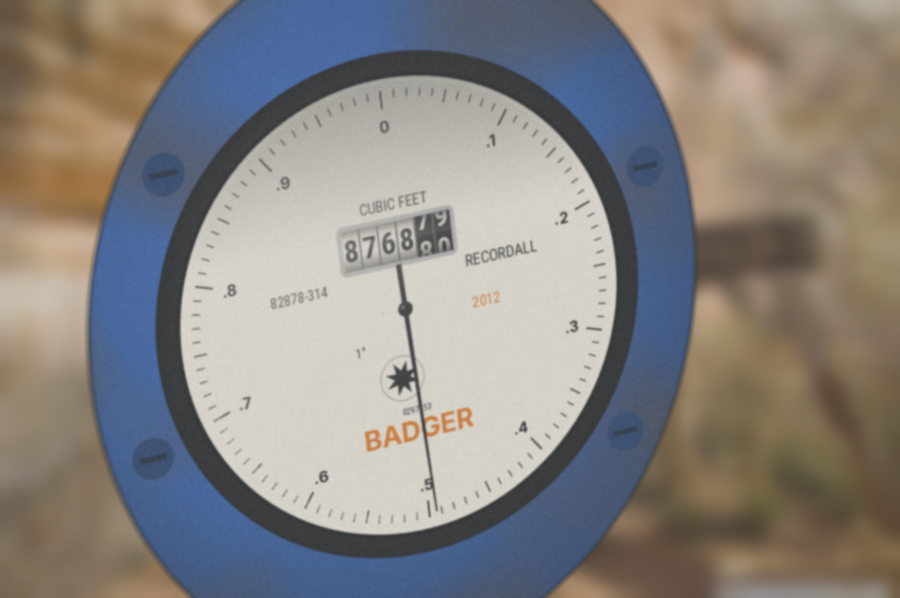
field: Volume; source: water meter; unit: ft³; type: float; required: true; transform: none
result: 876879.49 ft³
